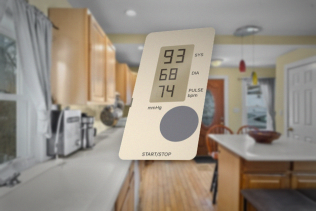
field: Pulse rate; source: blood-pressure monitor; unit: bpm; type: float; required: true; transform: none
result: 74 bpm
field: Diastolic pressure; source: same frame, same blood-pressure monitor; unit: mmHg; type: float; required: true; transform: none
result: 68 mmHg
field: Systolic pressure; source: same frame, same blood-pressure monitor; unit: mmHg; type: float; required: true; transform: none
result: 93 mmHg
